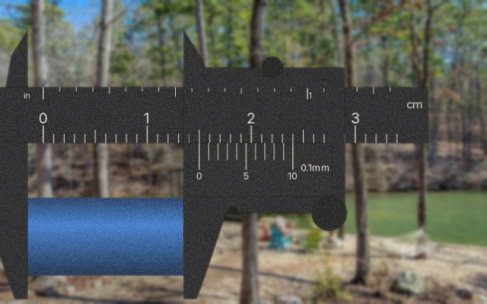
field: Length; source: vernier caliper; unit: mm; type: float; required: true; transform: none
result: 15.0 mm
